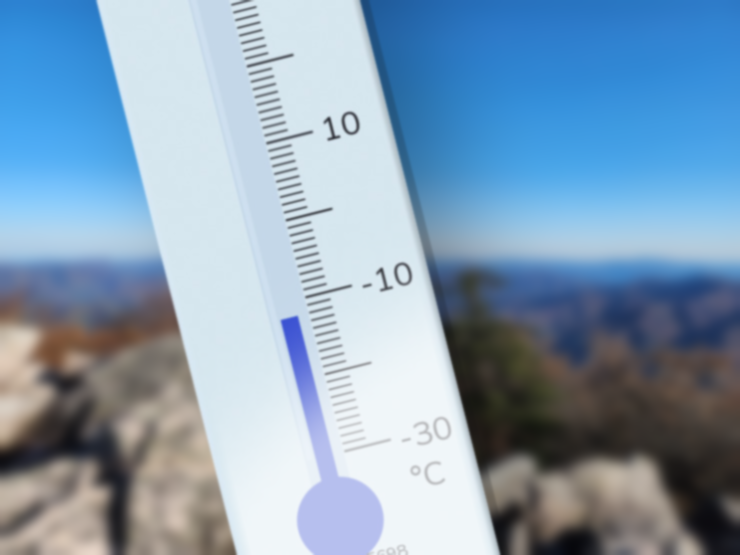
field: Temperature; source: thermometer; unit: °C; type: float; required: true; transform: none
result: -12 °C
